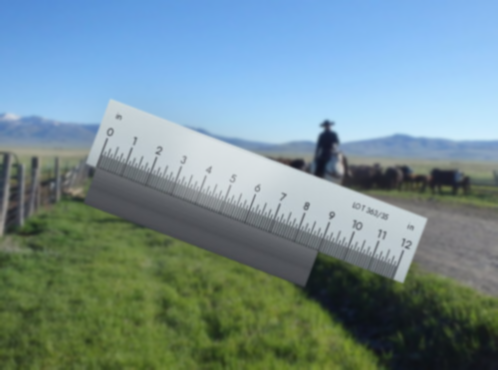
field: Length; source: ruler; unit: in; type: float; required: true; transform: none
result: 9 in
